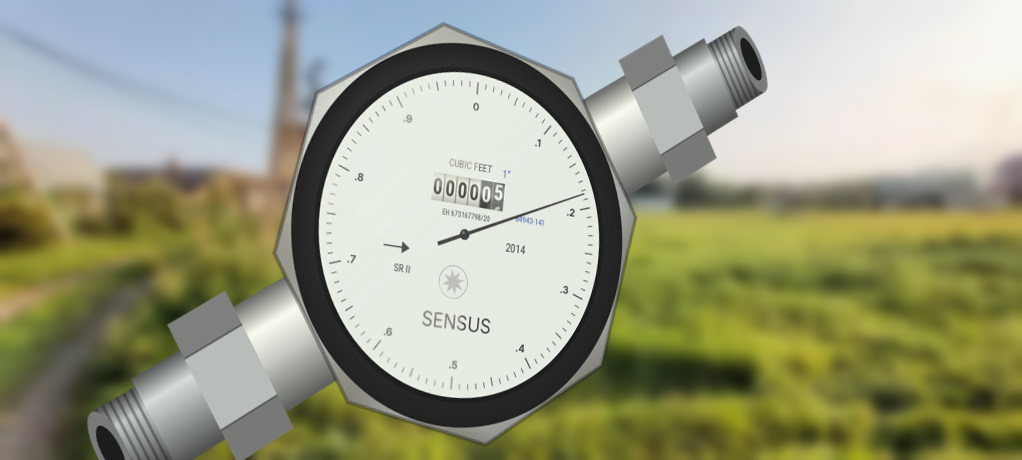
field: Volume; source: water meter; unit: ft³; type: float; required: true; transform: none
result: 5.18 ft³
